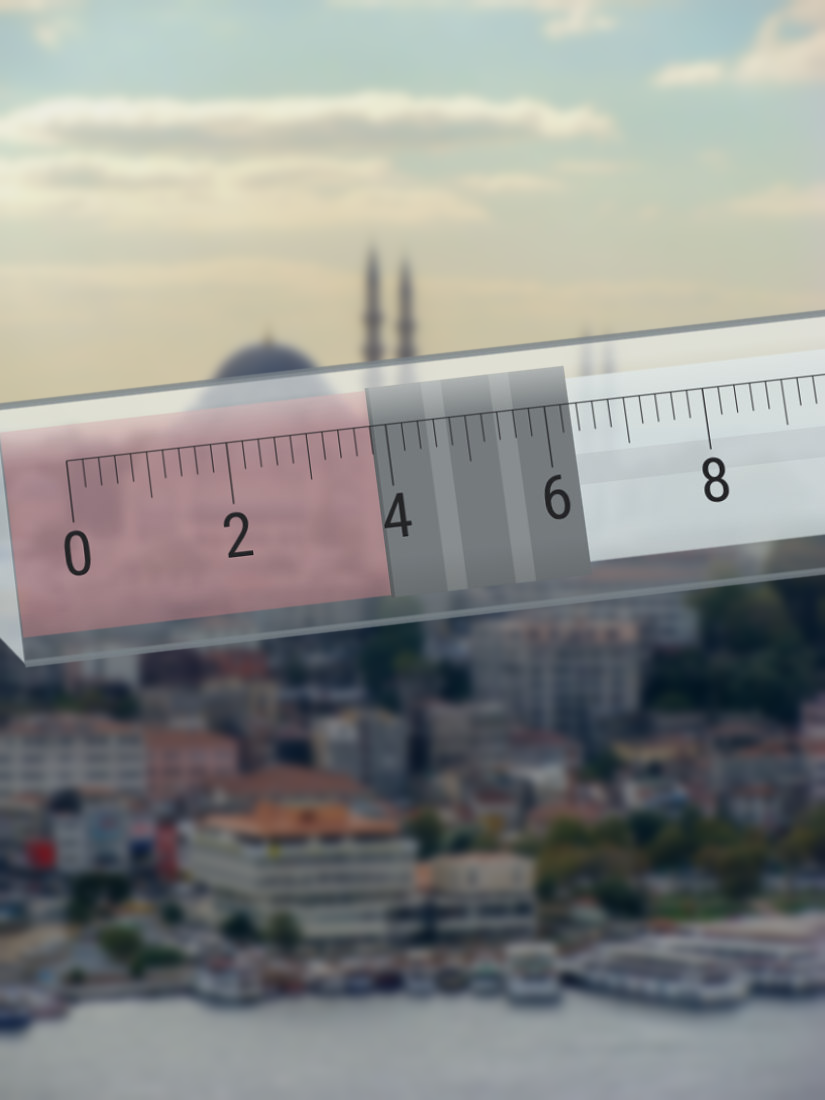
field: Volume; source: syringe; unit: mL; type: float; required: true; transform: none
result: 3.8 mL
